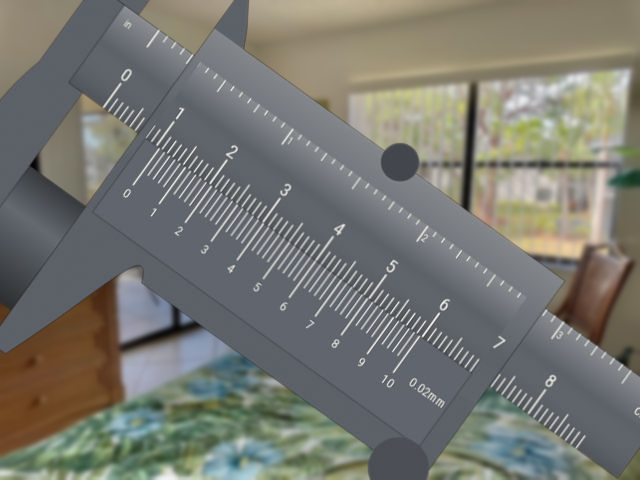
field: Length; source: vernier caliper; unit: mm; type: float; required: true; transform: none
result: 10.6 mm
